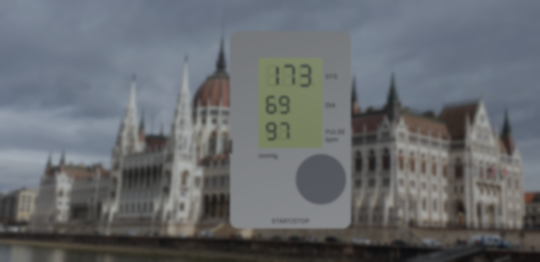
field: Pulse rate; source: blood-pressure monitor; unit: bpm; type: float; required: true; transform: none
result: 97 bpm
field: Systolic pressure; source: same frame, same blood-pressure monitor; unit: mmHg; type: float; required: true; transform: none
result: 173 mmHg
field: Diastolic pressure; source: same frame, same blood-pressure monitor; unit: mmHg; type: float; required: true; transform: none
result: 69 mmHg
